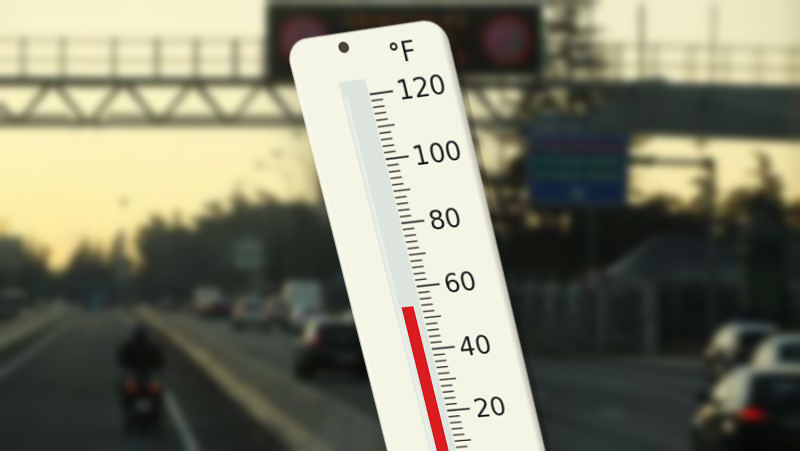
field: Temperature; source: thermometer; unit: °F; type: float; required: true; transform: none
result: 54 °F
